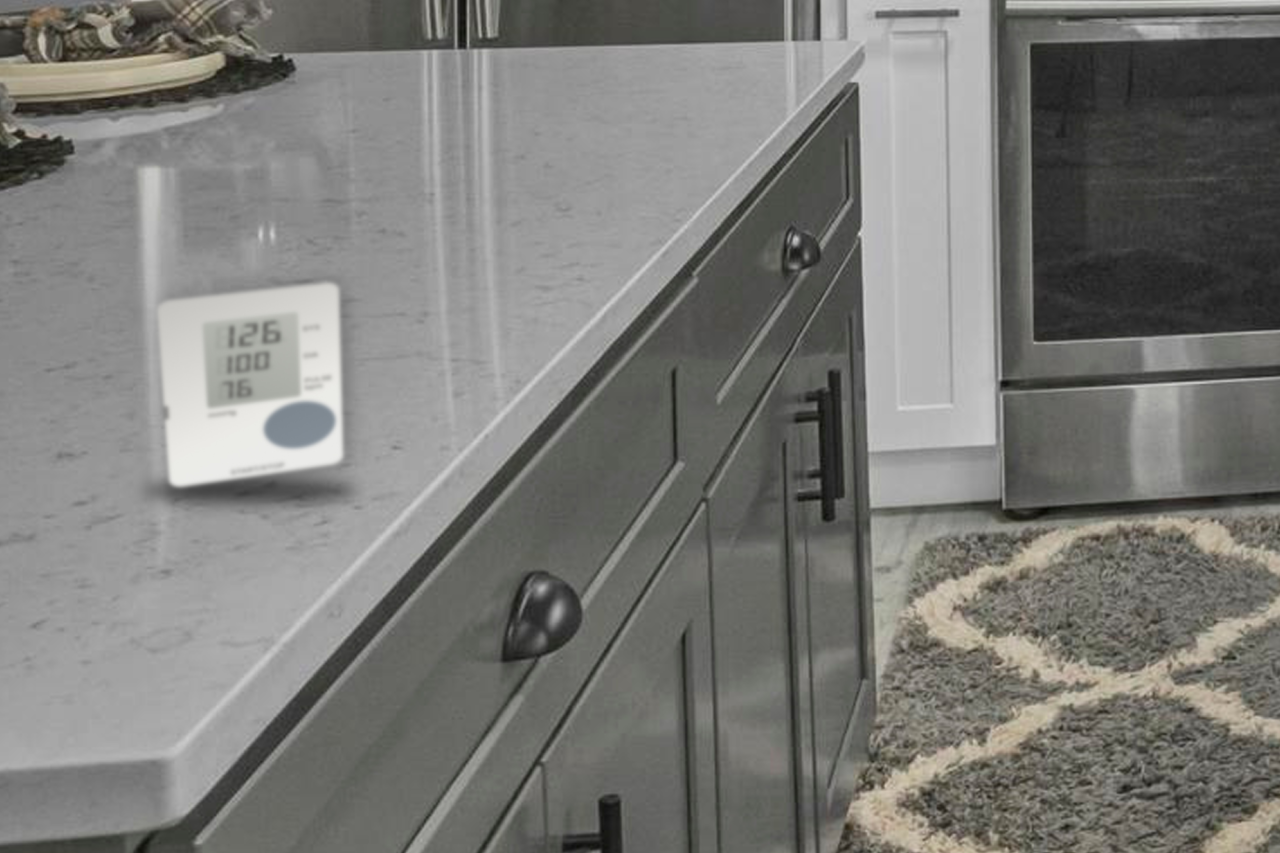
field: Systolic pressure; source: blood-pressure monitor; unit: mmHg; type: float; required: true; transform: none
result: 126 mmHg
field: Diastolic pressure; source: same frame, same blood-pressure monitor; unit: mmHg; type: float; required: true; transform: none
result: 100 mmHg
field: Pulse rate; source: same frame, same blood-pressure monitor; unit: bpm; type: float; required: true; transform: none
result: 76 bpm
